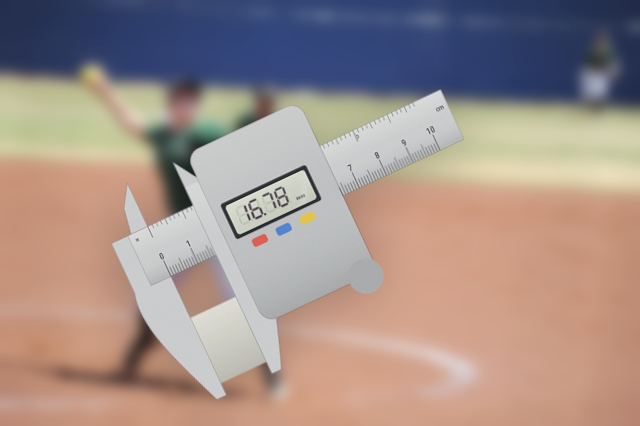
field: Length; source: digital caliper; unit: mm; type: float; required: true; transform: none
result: 16.78 mm
